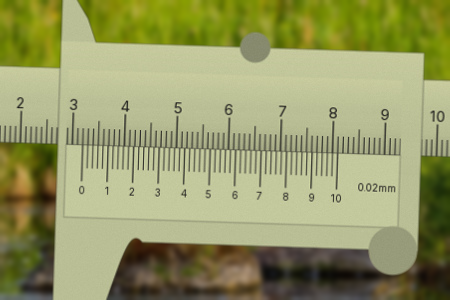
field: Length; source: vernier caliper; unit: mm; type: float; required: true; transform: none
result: 32.0 mm
